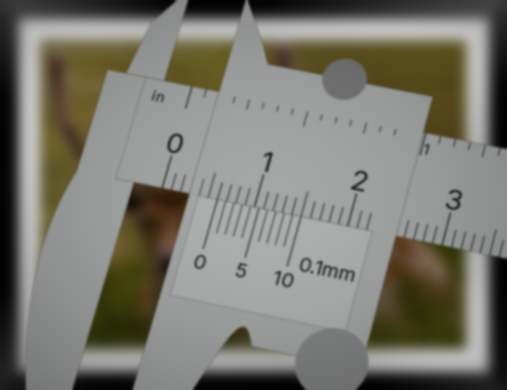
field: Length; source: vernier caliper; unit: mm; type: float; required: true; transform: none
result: 6.0 mm
